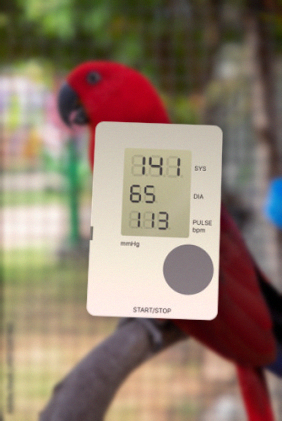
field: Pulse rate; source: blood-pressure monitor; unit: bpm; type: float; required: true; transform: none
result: 113 bpm
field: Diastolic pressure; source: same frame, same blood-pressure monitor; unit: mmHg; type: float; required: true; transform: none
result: 65 mmHg
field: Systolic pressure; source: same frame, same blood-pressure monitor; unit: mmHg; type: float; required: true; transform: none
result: 141 mmHg
